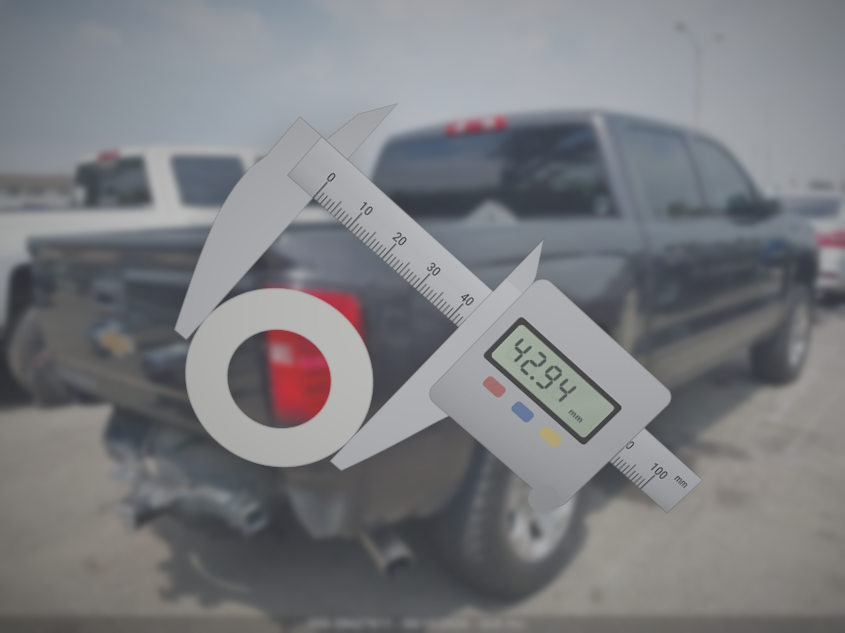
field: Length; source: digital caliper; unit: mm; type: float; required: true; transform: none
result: 42.94 mm
